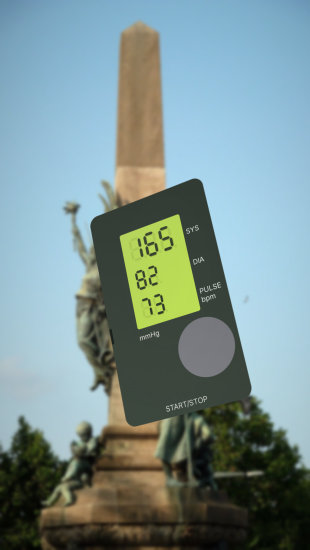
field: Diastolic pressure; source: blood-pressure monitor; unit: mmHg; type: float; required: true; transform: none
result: 82 mmHg
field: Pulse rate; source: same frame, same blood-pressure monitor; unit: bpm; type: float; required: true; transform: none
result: 73 bpm
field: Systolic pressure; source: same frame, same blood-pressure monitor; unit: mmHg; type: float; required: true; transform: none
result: 165 mmHg
